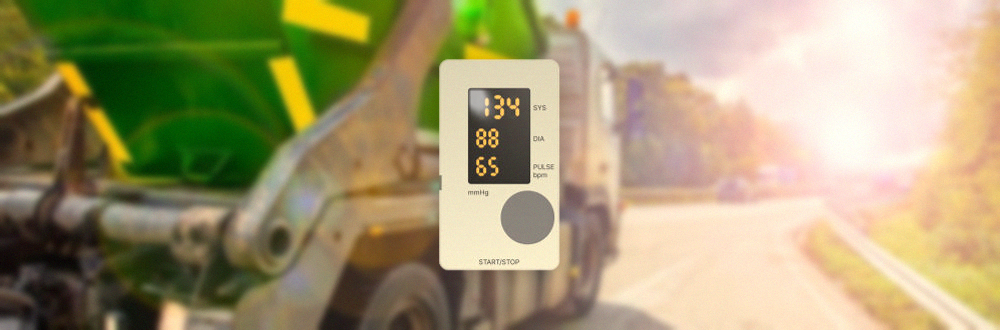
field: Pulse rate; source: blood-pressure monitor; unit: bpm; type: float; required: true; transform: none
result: 65 bpm
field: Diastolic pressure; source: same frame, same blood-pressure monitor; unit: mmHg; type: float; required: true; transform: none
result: 88 mmHg
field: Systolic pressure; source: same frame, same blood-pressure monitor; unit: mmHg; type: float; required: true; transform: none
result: 134 mmHg
